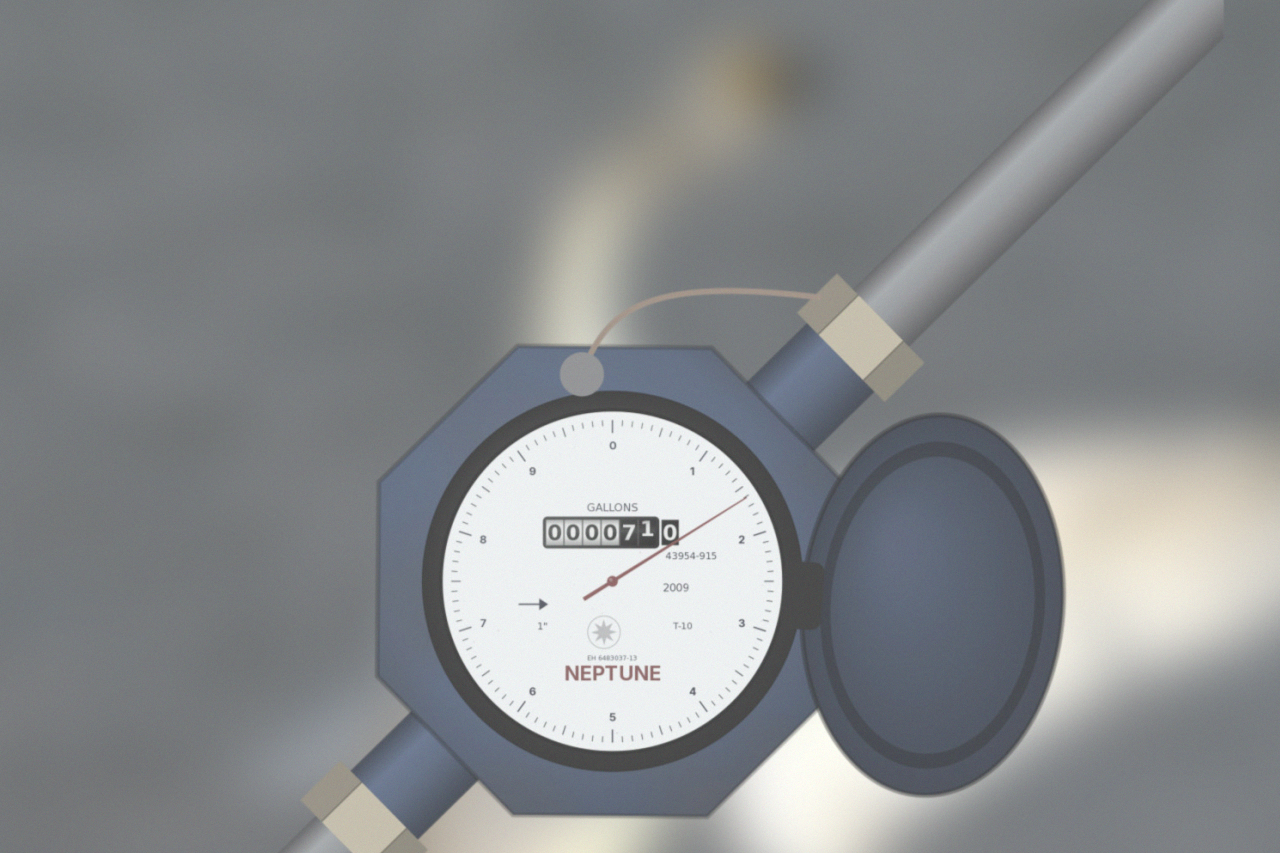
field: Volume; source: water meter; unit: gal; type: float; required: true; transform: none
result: 711.6 gal
